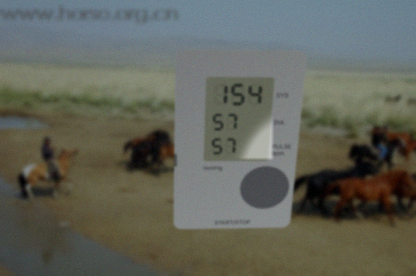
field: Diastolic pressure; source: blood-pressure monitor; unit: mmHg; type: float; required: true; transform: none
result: 57 mmHg
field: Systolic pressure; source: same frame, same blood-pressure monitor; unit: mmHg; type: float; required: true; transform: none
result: 154 mmHg
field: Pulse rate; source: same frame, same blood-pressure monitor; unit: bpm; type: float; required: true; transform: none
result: 57 bpm
